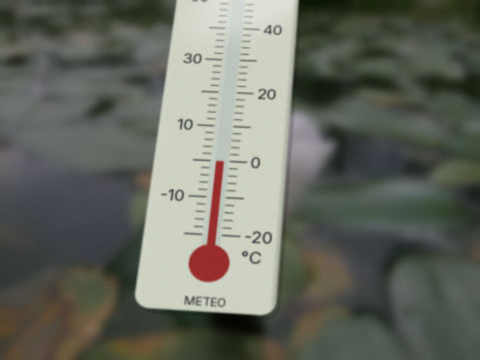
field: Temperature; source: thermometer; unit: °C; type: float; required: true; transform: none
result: 0 °C
